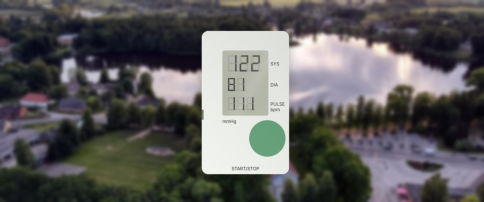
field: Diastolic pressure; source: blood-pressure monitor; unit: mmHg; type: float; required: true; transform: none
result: 81 mmHg
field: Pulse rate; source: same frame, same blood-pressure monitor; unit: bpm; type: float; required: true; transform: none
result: 111 bpm
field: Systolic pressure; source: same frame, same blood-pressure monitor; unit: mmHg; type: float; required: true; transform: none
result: 122 mmHg
